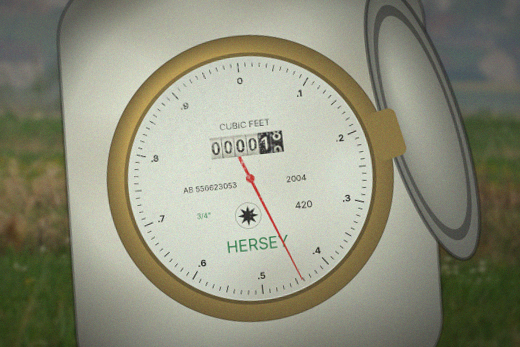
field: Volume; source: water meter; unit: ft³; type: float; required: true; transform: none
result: 18.44 ft³
